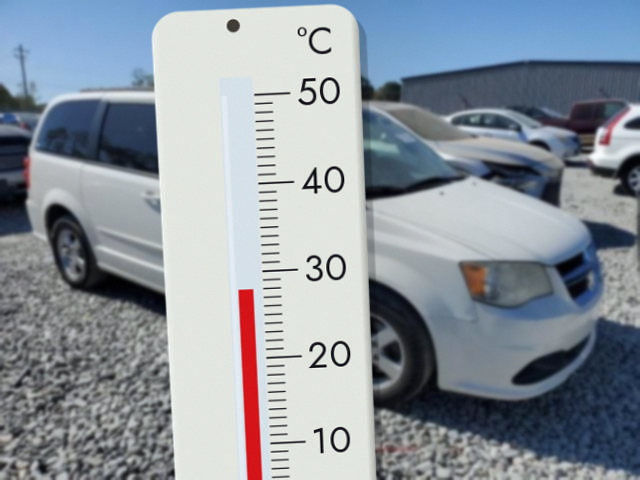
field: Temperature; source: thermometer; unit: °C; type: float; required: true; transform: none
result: 28 °C
